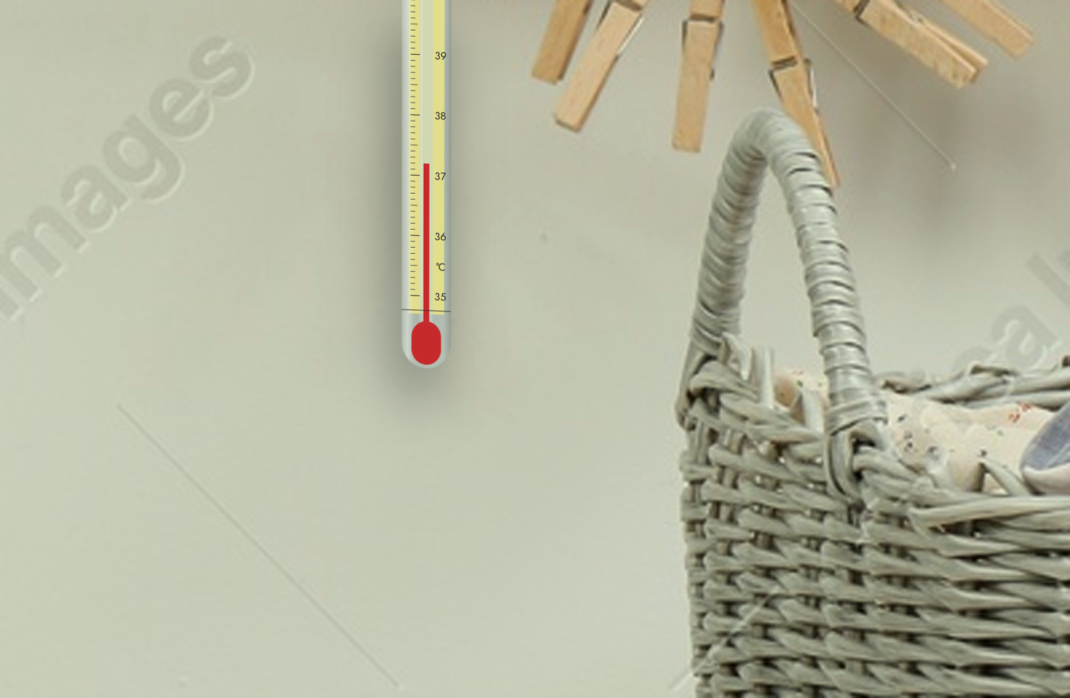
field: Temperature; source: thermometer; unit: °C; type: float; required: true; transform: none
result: 37.2 °C
